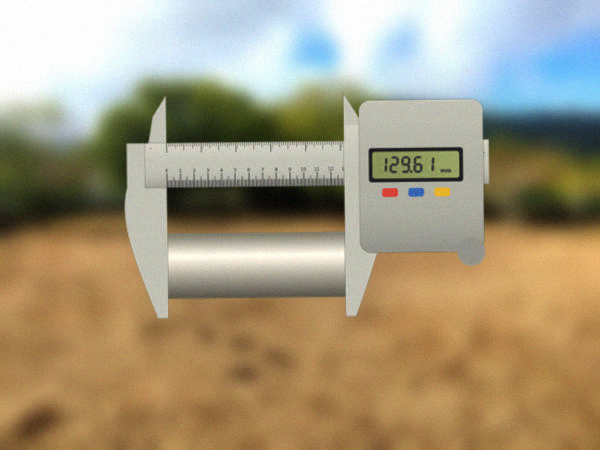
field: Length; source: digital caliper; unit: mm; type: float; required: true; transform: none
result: 129.61 mm
